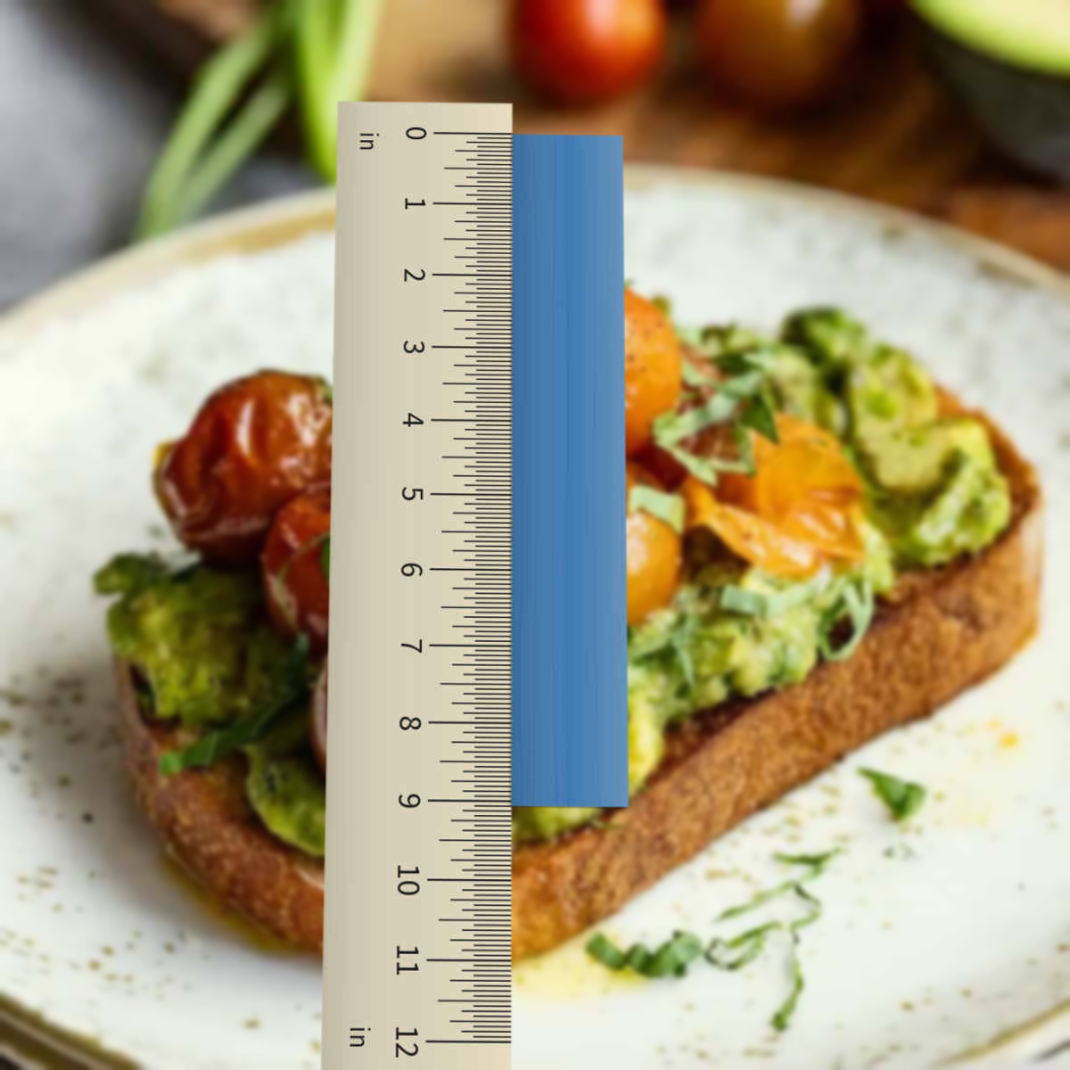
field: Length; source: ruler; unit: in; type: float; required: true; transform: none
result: 9.0625 in
